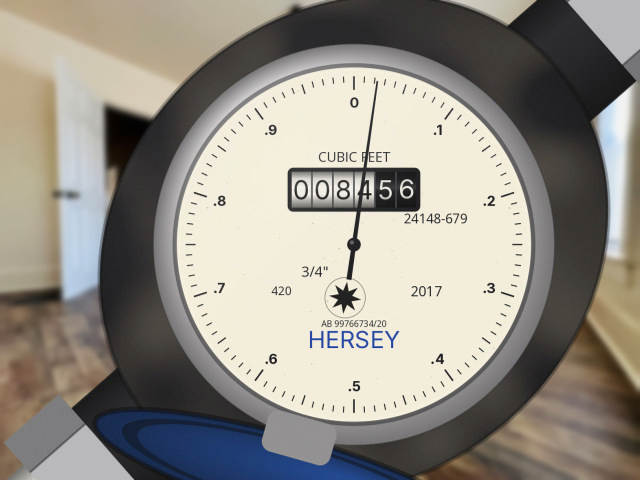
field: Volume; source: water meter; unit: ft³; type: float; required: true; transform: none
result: 8456.02 ft³
